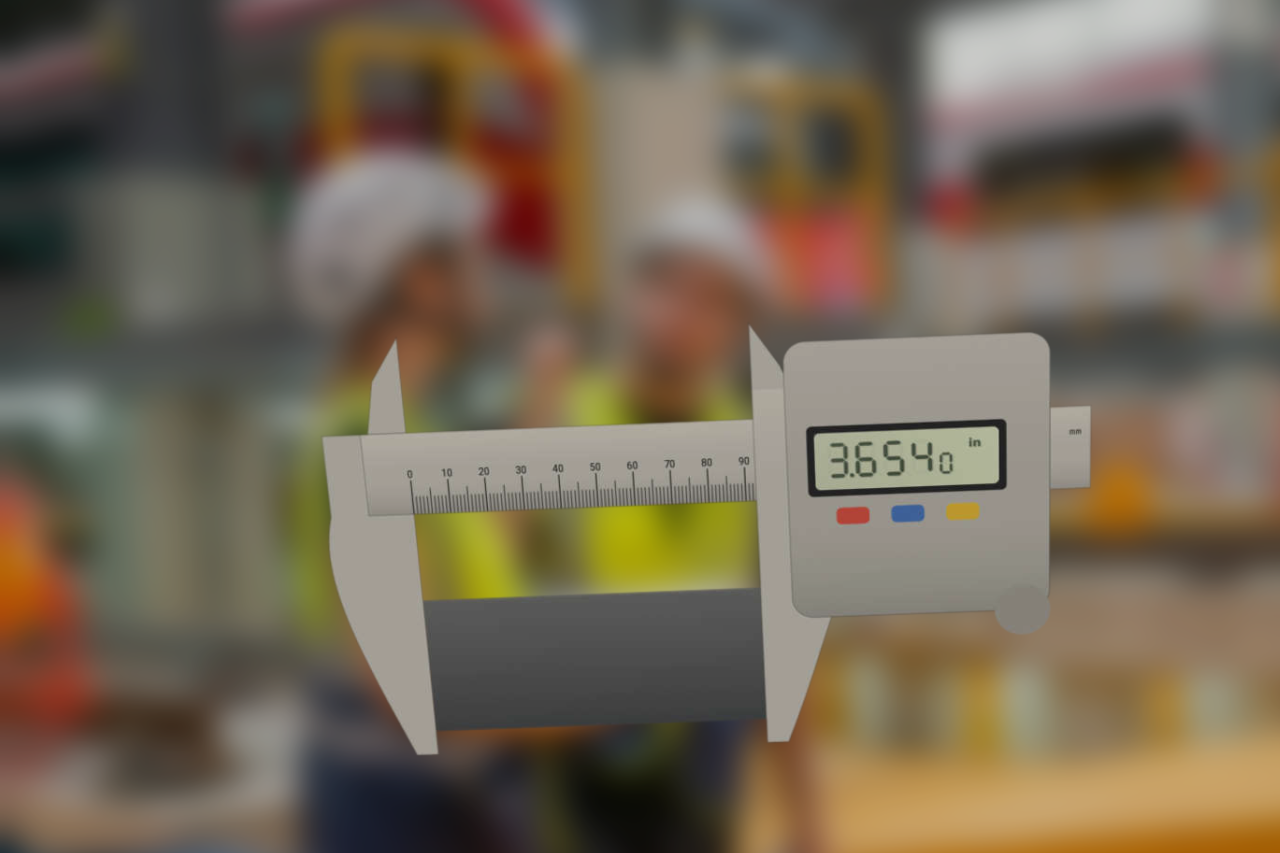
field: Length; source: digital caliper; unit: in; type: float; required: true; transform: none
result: 3.6540 in
